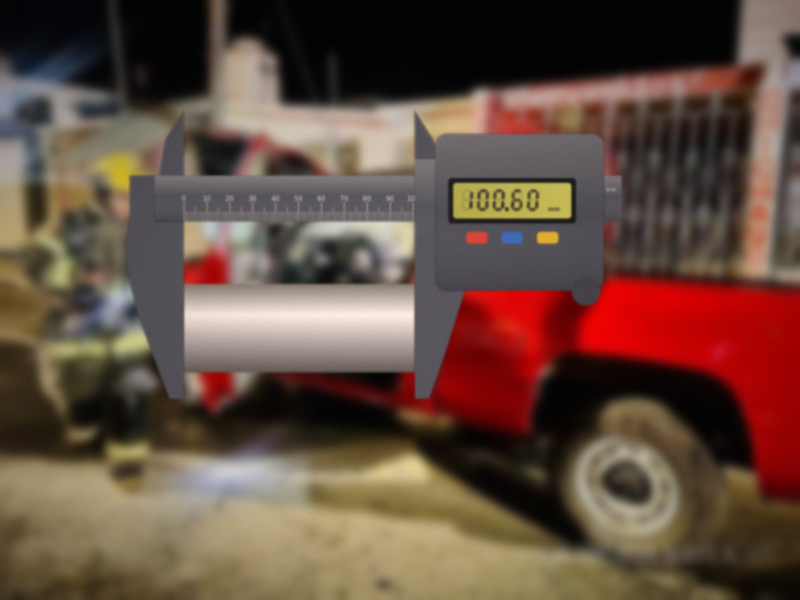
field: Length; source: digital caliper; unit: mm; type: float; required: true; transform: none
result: 100.60 mm
